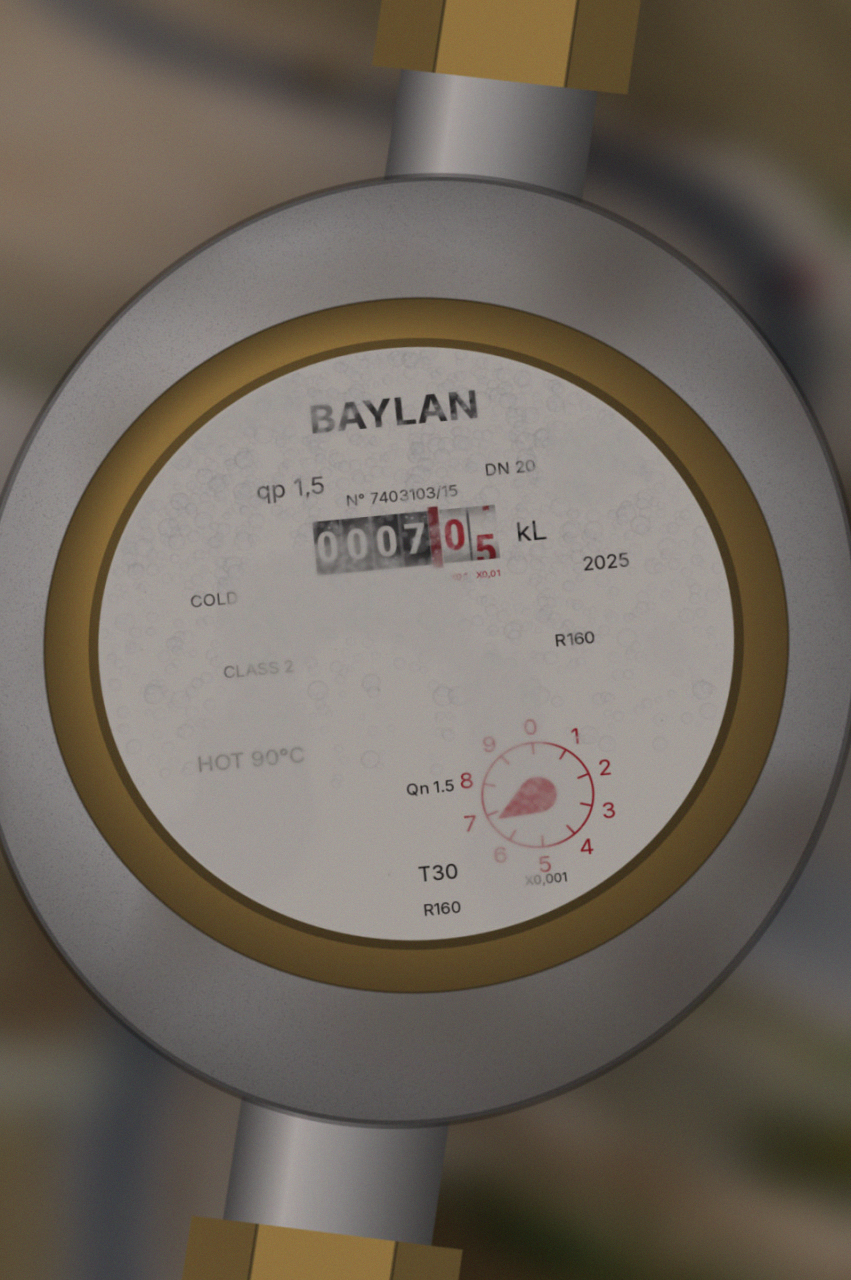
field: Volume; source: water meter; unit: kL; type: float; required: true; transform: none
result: 7.046 kL
